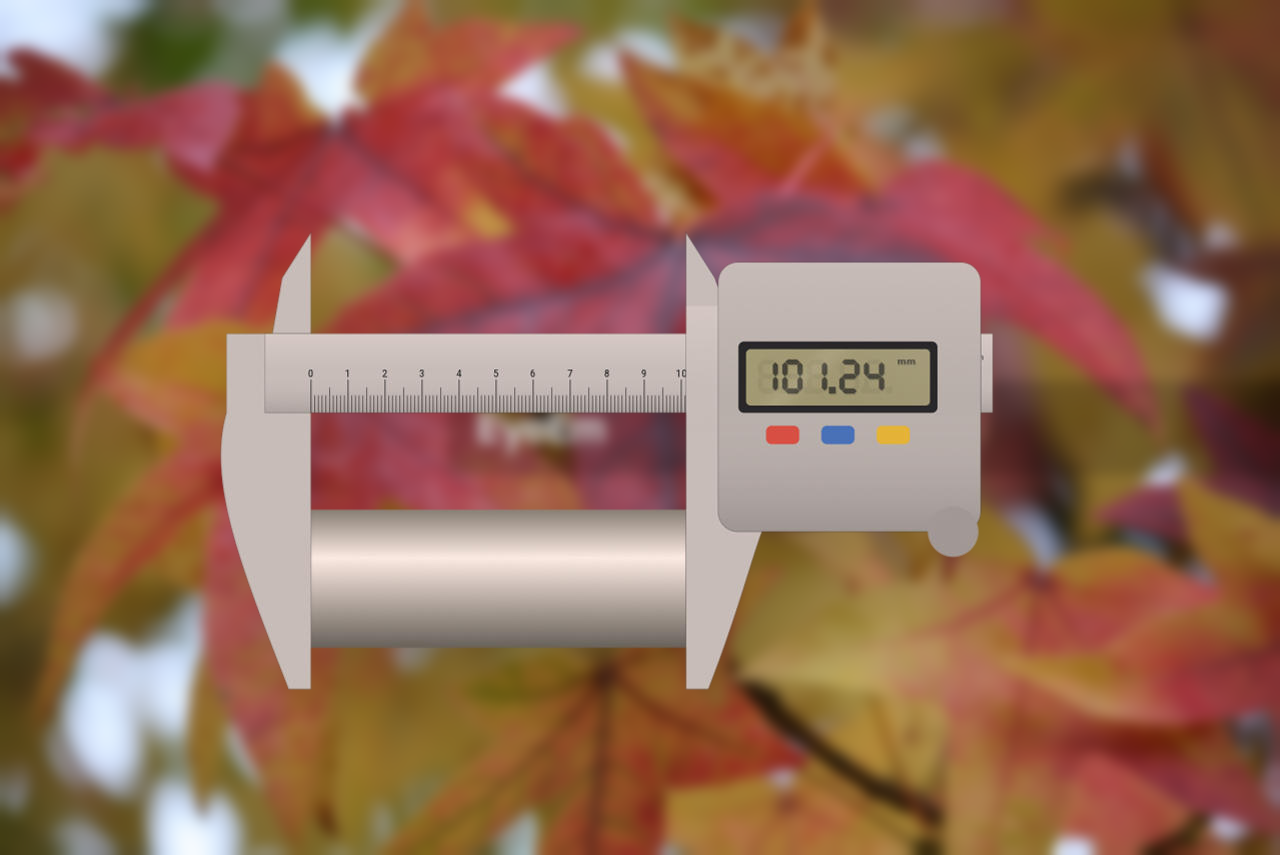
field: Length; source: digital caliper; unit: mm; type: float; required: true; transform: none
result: 101.24 mm
